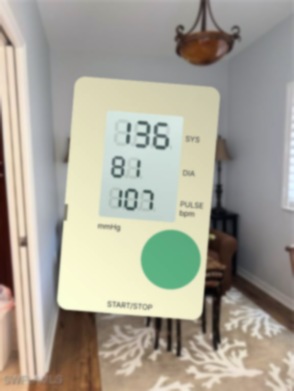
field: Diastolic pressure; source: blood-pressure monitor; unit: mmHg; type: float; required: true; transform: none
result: 81 mmHg
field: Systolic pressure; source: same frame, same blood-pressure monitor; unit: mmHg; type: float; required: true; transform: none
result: 136 mmHg
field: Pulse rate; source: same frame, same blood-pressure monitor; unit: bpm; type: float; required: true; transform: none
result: 107 bpm
